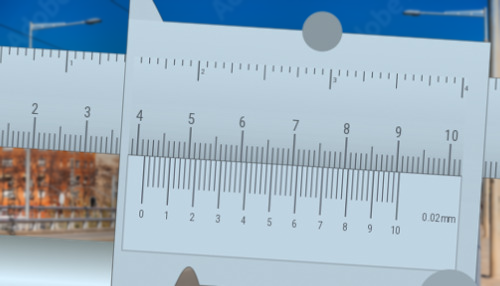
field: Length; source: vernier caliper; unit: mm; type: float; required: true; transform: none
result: 41.5 mm
